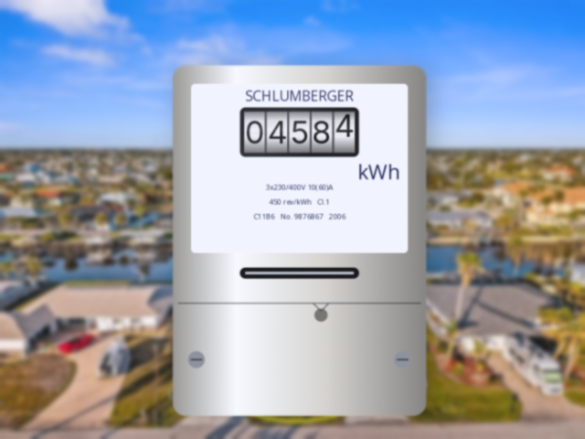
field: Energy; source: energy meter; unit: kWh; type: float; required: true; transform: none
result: 4584 kWh
